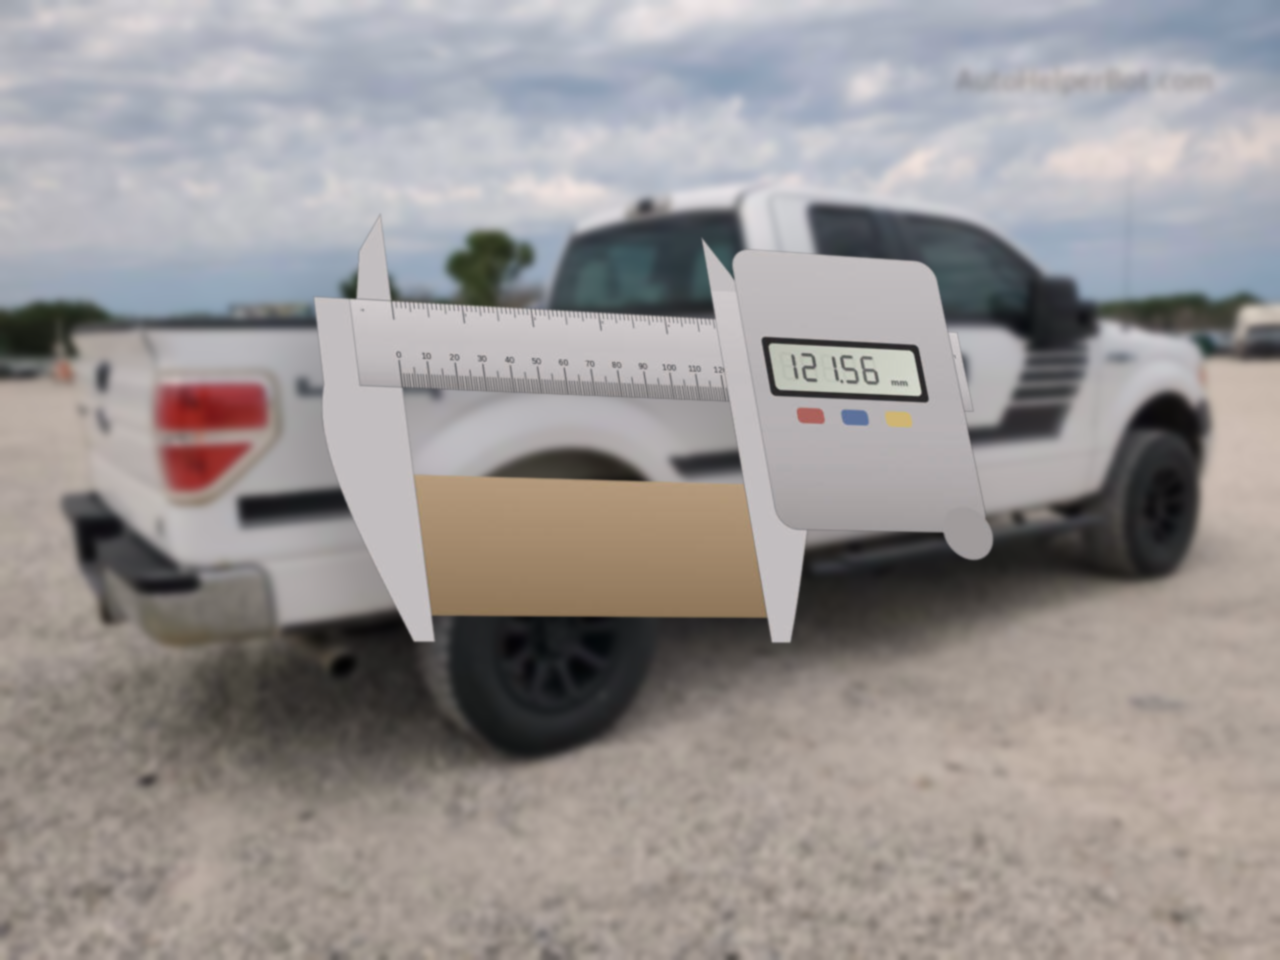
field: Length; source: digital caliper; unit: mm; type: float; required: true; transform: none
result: 121.56 mm
